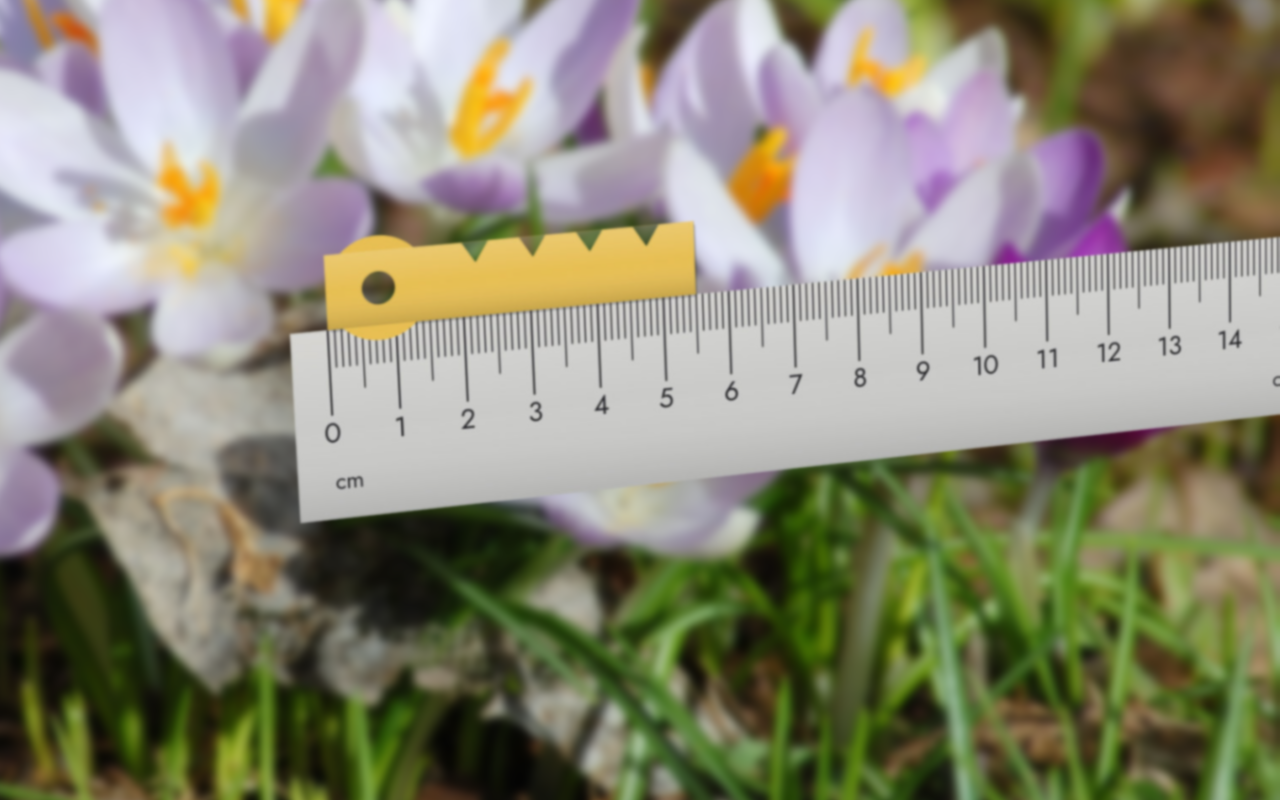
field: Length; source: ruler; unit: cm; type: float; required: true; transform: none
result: 5.5 cm
